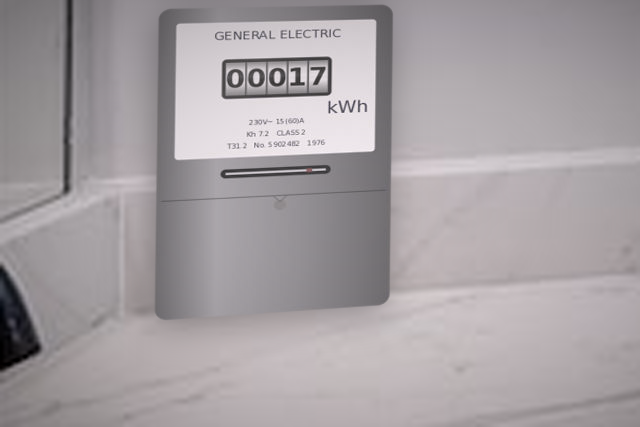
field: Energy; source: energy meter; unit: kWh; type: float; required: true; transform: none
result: 17 kWh
